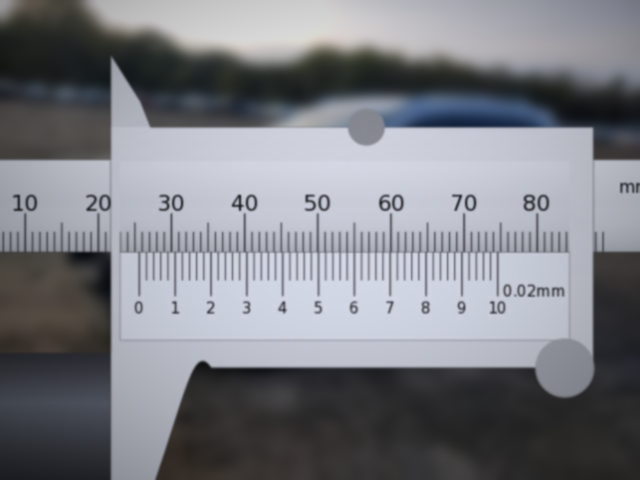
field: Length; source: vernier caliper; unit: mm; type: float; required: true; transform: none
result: 25.6 mm
